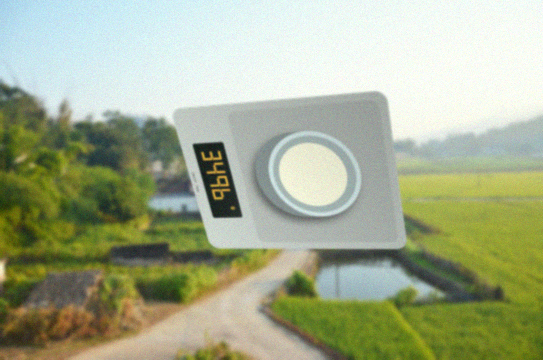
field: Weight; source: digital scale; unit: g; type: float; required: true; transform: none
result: 3496 g
